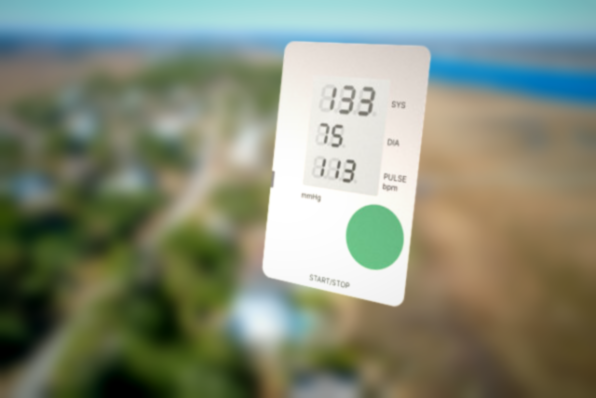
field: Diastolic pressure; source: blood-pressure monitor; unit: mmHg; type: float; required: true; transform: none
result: 75 mmHg
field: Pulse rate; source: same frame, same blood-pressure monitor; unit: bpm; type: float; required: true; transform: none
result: 113 bpm
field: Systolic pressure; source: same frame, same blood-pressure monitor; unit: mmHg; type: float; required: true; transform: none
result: 133 mmHg
